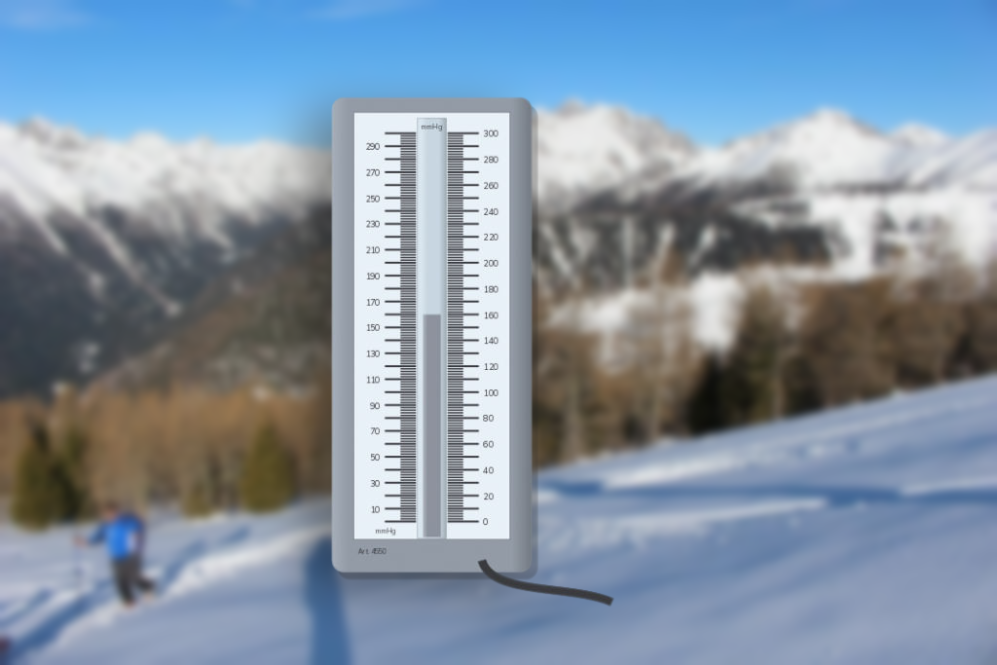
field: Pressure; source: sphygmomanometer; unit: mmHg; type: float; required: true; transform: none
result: 160 mmHg
